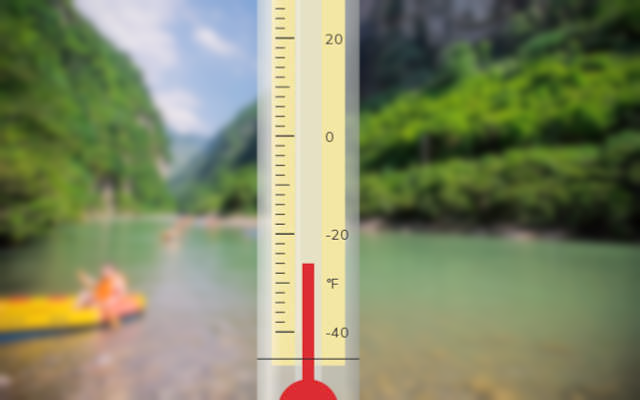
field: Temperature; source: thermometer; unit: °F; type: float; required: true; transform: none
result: -26 °F
